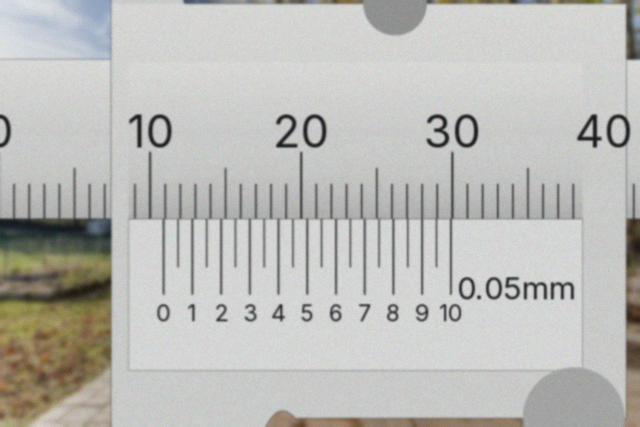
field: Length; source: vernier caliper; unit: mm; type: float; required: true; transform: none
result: 10.9 mm
